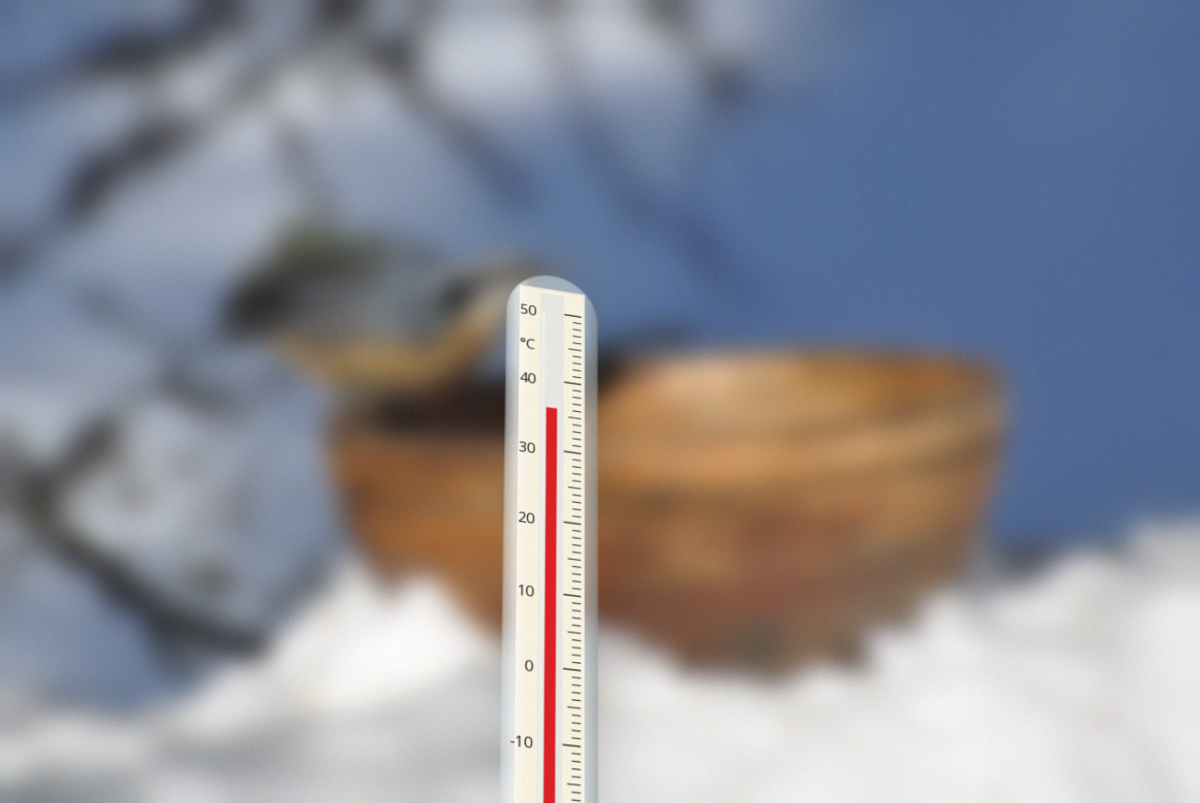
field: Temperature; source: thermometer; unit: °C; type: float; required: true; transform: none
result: 36 °C
